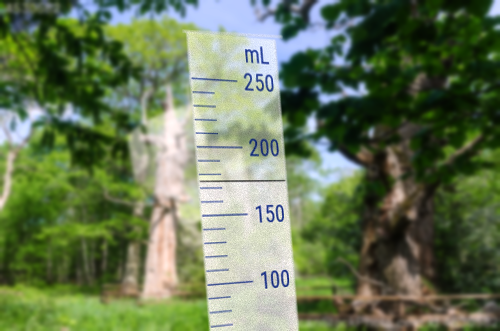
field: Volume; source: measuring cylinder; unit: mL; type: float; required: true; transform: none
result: 175 mL
